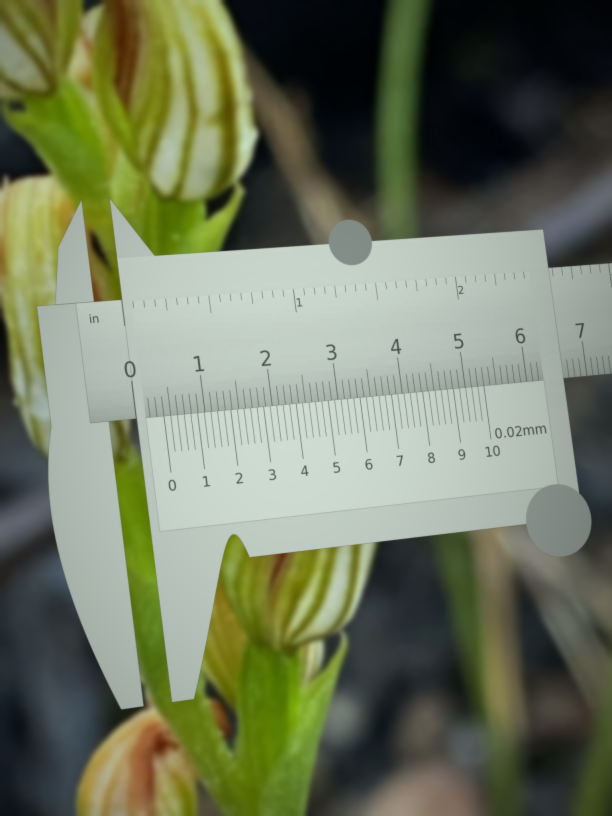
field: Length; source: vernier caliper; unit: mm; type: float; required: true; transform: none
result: 4.0 mm
